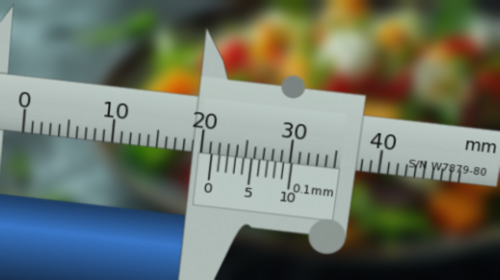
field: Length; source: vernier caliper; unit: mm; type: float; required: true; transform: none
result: 21.2 mm
